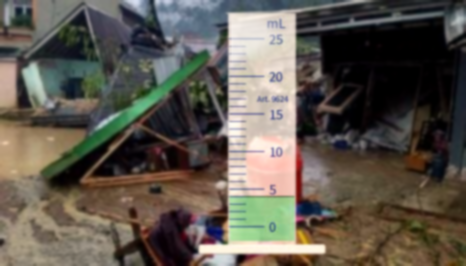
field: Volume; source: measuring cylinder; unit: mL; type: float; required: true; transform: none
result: 4 mL
